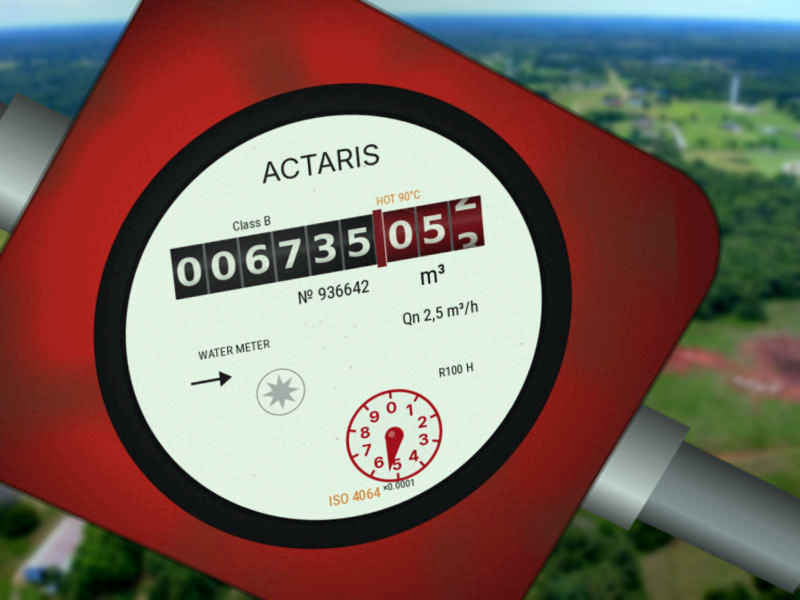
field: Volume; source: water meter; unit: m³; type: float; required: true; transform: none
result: 6735.0525 m³
